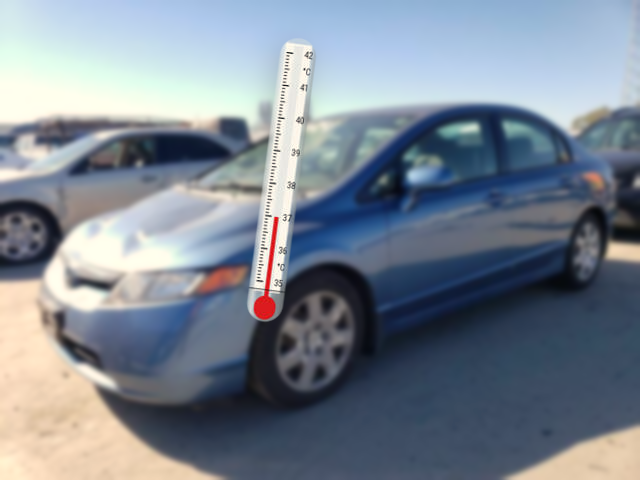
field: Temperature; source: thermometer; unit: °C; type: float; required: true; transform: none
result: 37 °C
